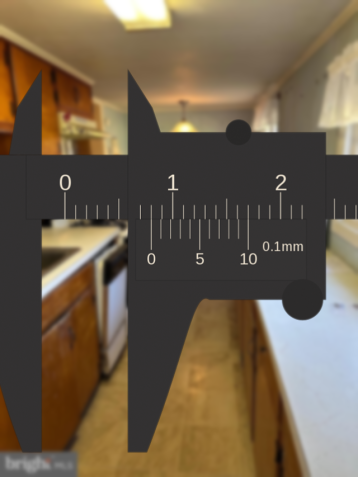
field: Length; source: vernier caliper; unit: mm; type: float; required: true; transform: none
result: 8.0 mm
